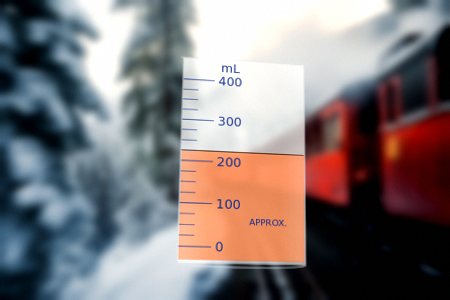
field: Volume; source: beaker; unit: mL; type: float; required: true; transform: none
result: 225 mL
